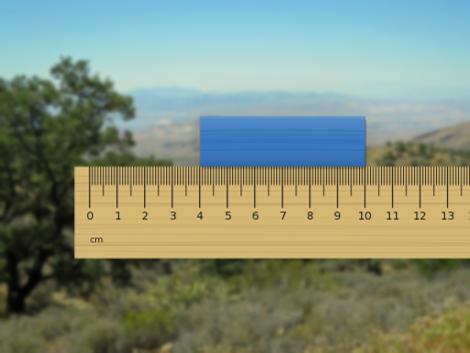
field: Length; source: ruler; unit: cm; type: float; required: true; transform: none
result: 6 cm
